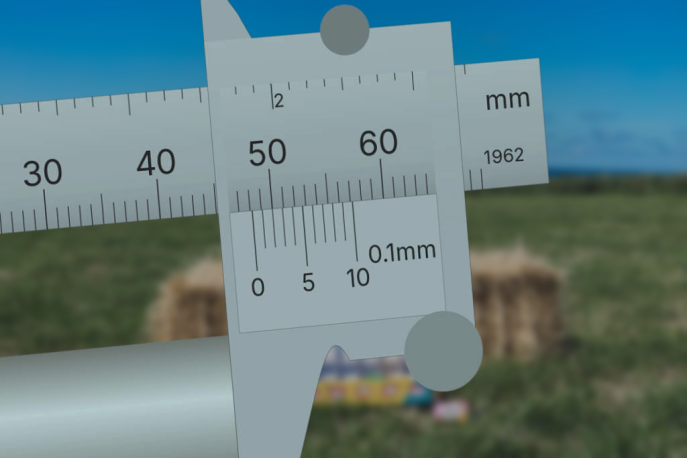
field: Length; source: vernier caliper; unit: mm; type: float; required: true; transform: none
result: 48.2 mm
